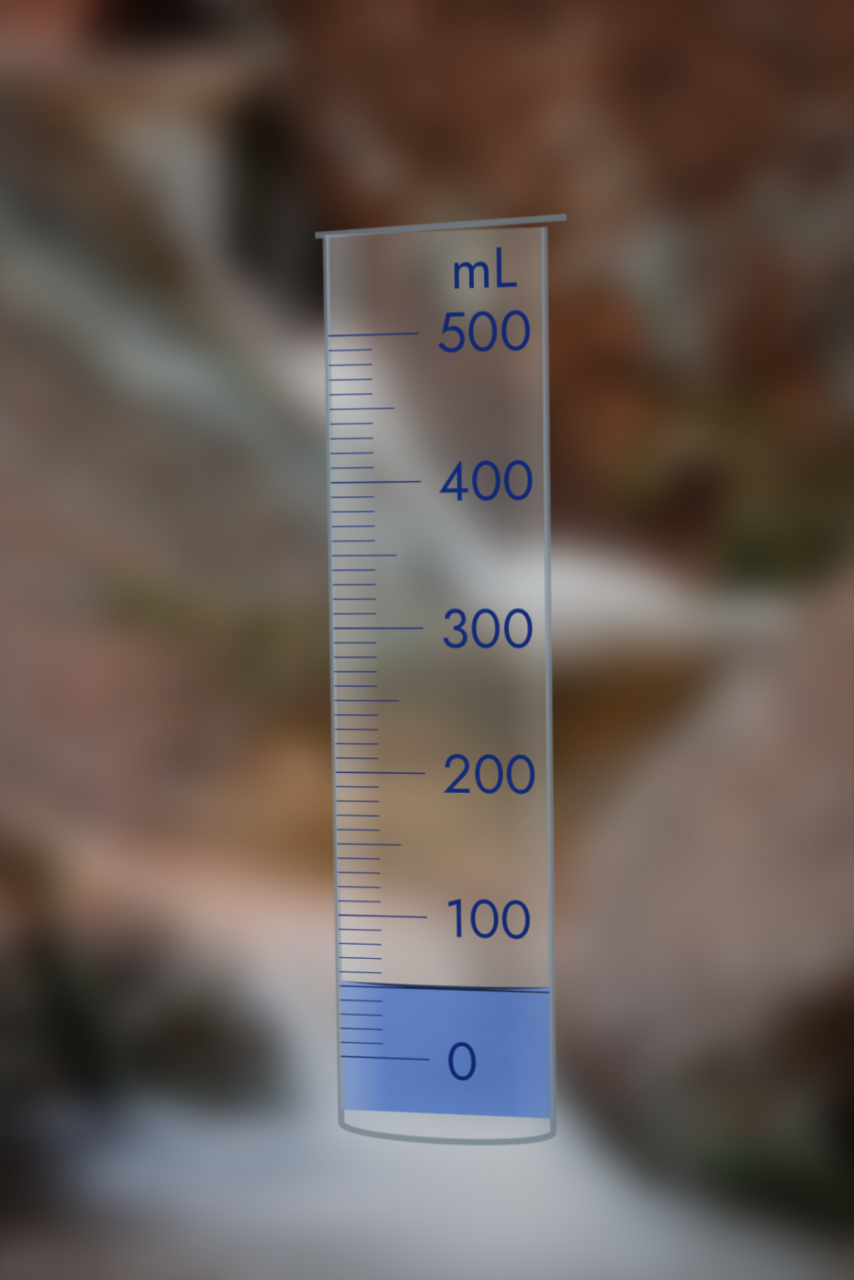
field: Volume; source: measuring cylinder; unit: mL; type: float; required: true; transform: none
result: 50 mL
